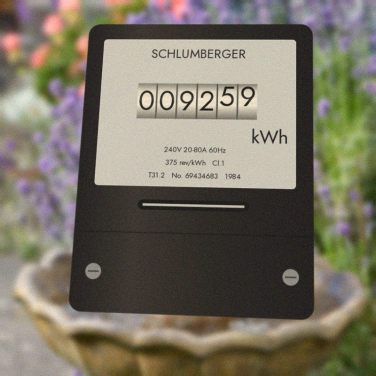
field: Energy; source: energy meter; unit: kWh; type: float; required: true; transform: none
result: 9259 kWh
